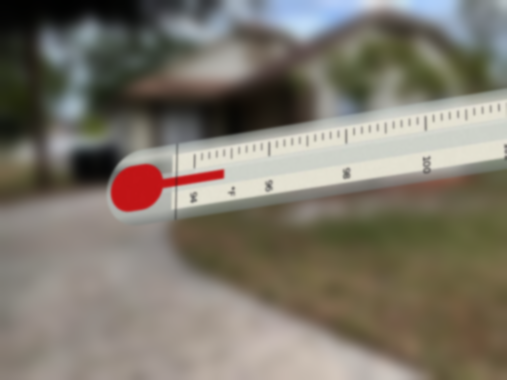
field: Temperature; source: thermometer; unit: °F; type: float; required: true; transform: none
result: 94.8 °F
